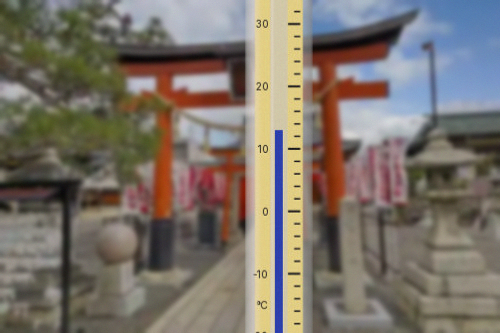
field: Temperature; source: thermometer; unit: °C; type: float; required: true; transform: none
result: 13 °C
